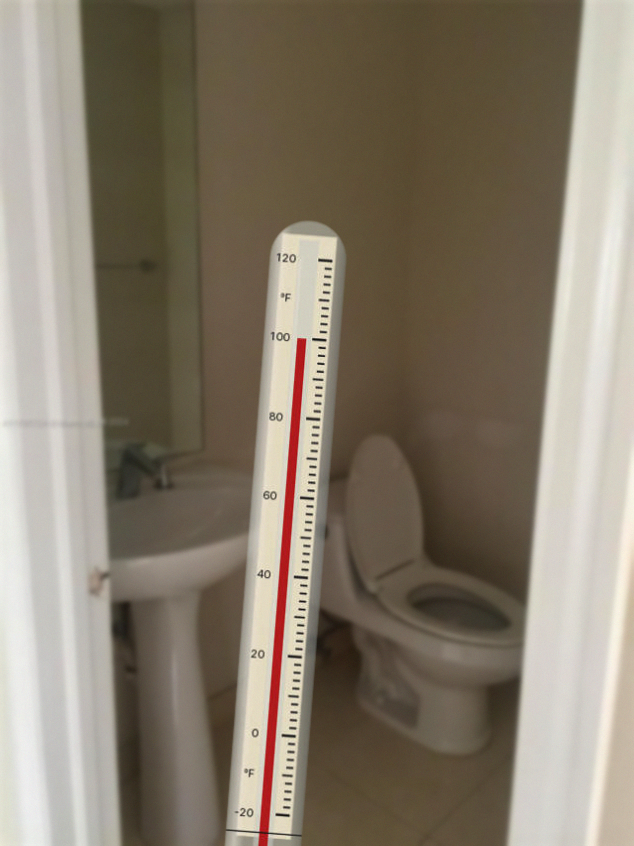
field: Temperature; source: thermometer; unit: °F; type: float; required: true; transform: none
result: 100 °F
